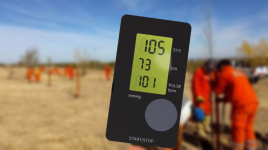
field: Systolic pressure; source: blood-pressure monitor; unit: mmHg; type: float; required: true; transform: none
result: 105 mmHg
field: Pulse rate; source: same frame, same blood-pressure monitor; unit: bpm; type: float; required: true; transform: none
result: 101 bpm
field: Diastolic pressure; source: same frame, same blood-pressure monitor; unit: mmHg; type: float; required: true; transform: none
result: 73 mmHg
